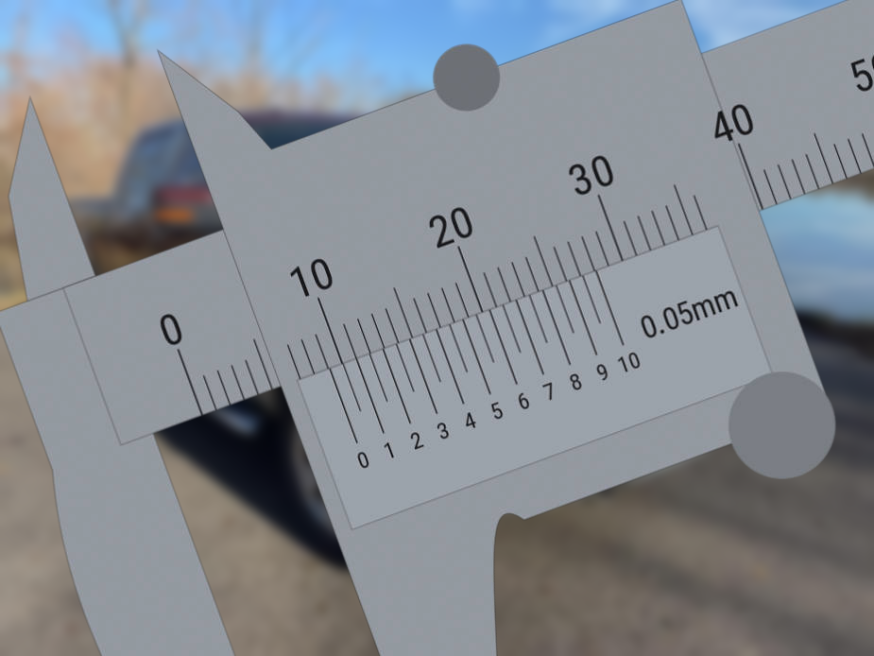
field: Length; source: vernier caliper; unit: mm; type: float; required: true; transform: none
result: 9.1 mm
